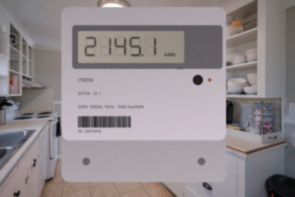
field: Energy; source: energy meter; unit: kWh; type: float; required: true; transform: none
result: 2145.1 kWh
